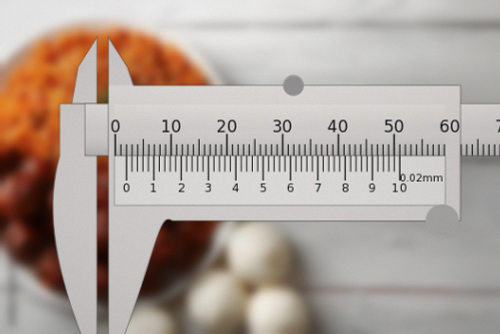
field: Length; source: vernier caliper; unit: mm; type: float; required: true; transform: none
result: 2.0 mm
